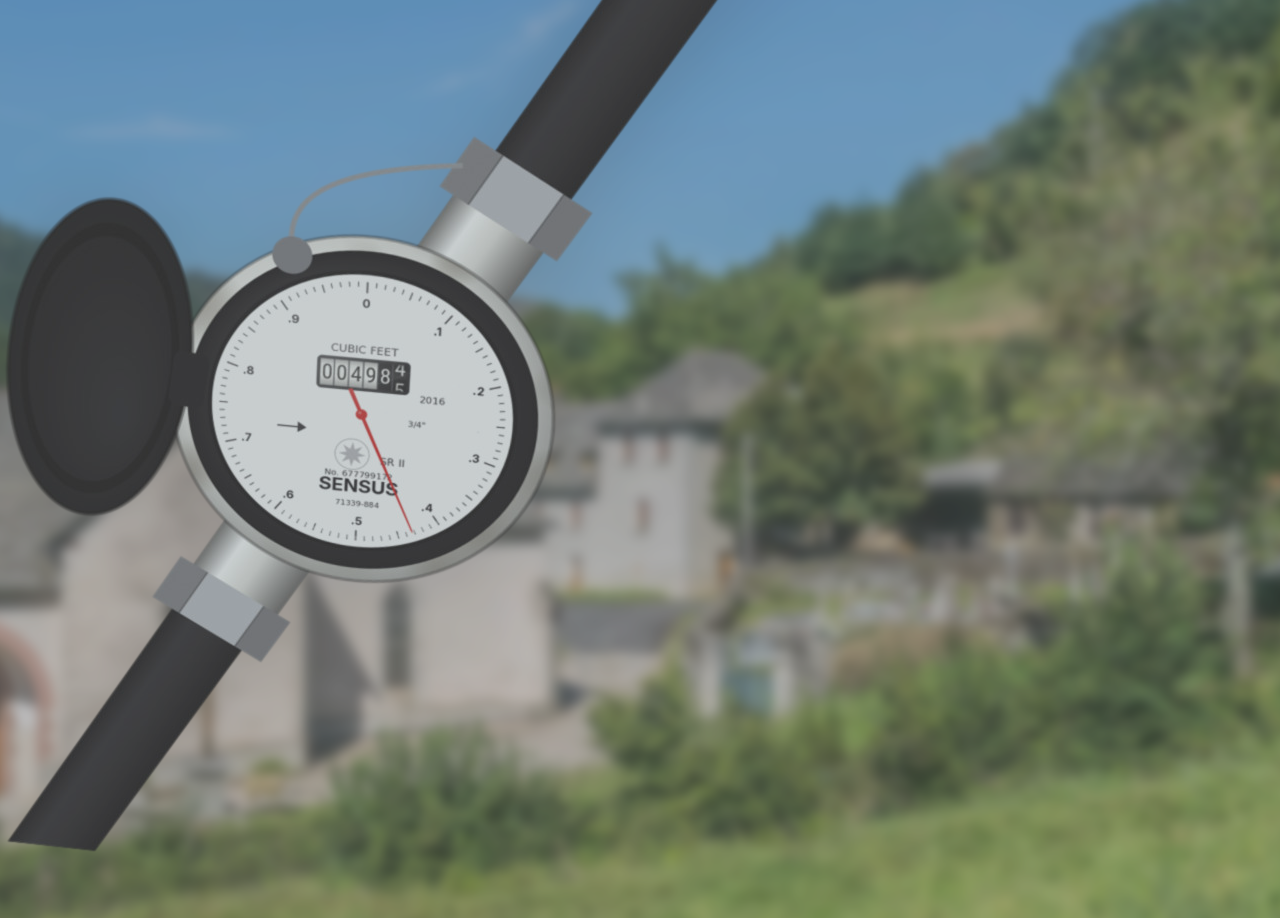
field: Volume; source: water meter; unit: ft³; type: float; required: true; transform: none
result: 4984.43 ft³
